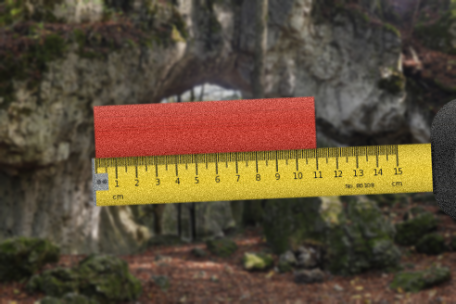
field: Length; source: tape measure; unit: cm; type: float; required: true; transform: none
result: 11 cm
